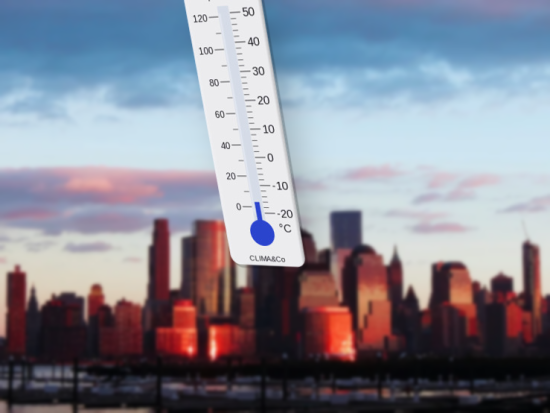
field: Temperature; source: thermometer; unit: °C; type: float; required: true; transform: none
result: -16 °C
